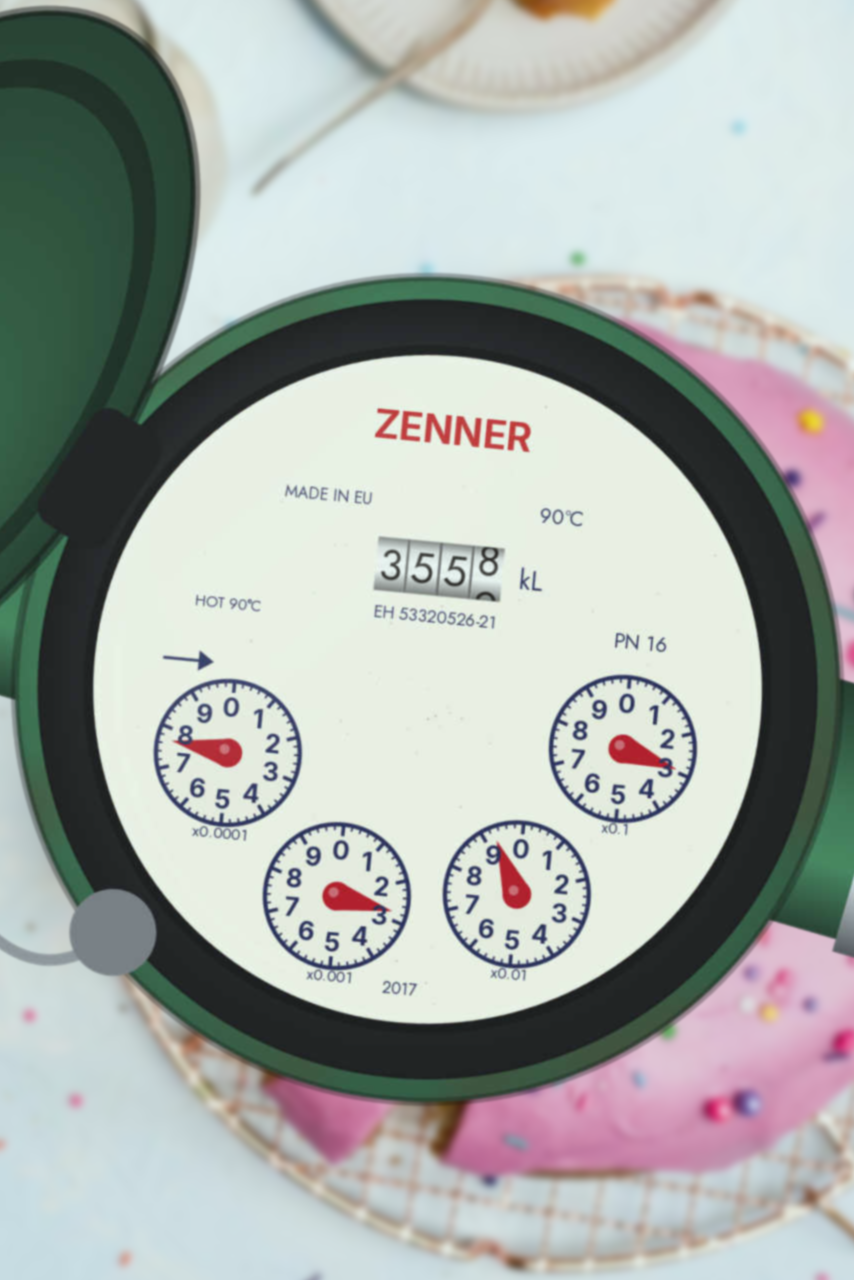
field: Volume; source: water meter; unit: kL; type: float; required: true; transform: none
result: 3558.2927 kL
